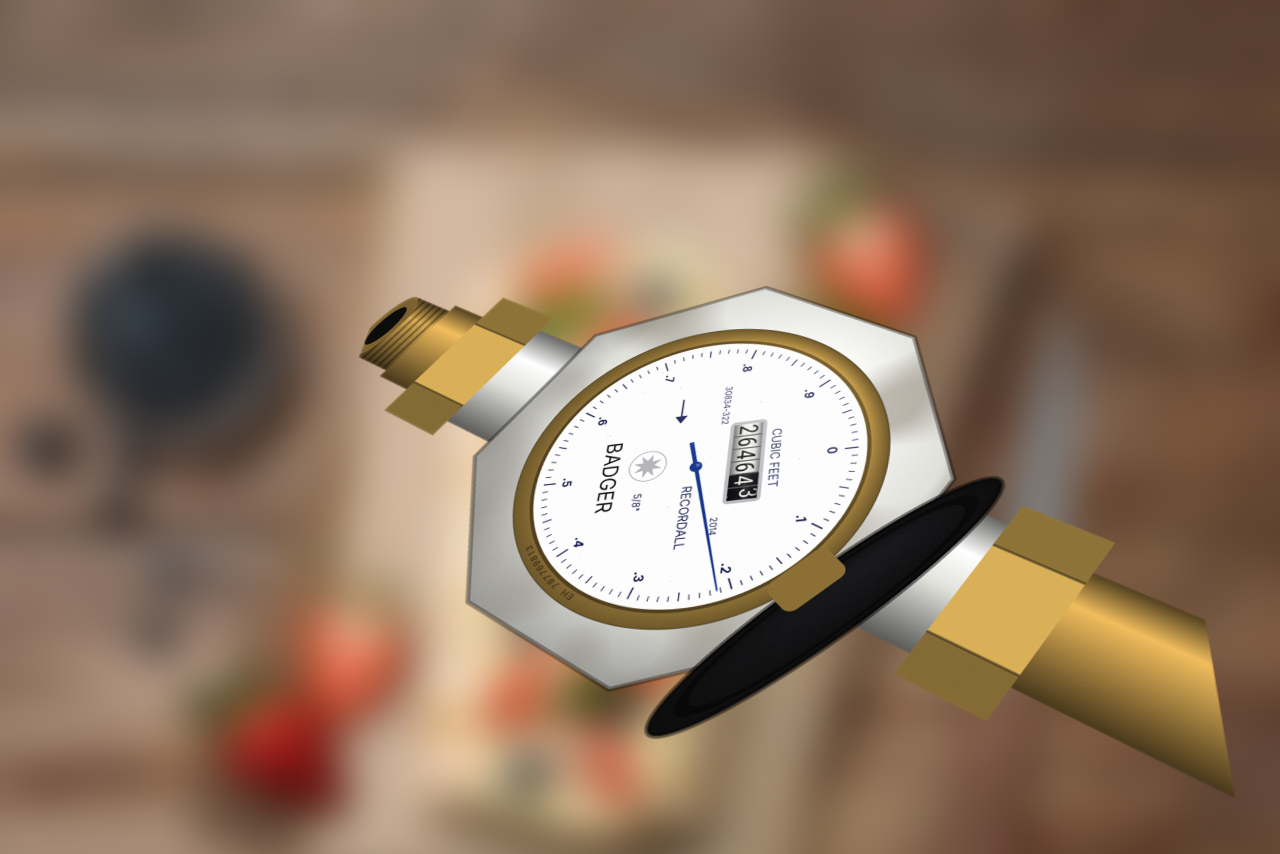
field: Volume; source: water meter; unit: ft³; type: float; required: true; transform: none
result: 264643.21 ft³
